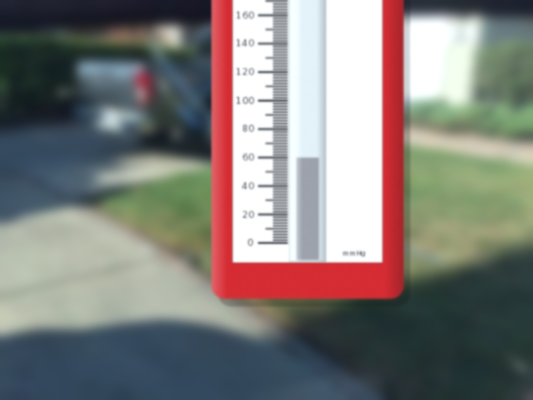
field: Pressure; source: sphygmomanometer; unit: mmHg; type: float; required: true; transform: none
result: 60 mmHg
